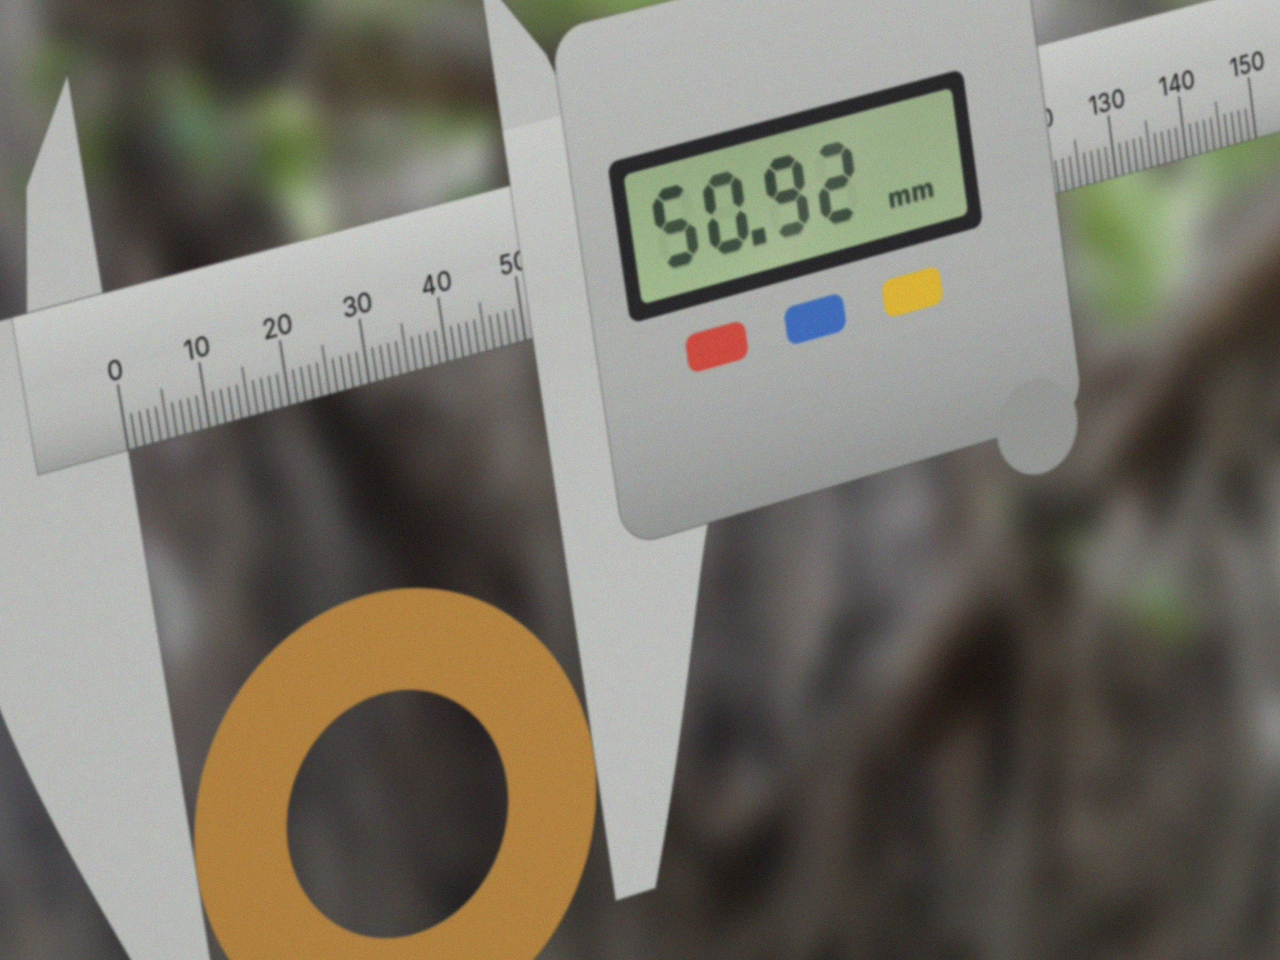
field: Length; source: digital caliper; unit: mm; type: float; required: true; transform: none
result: 50.92 mm
